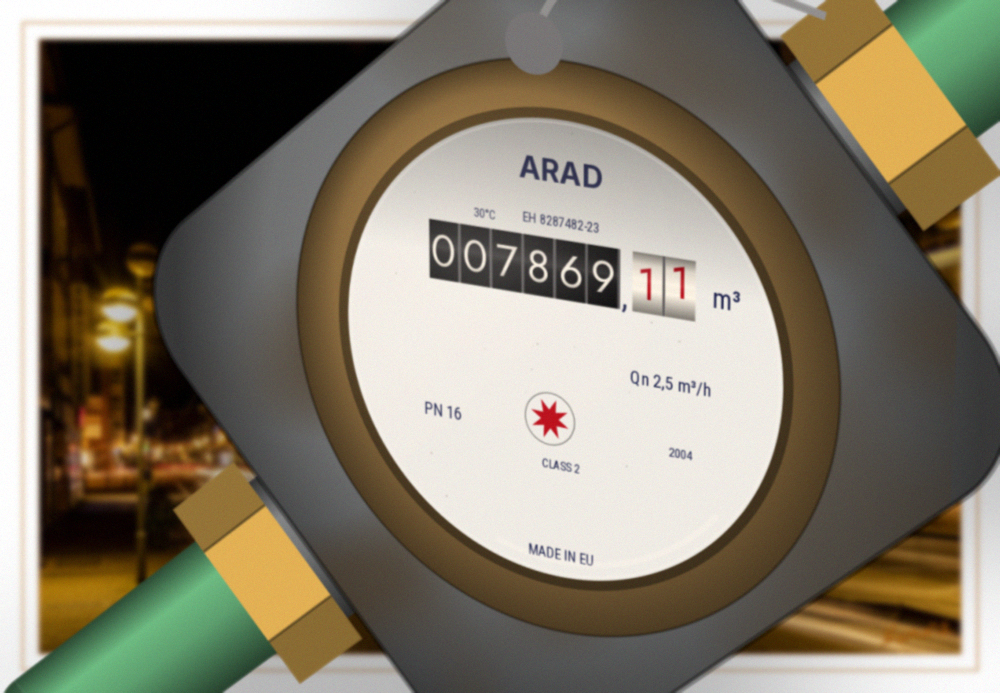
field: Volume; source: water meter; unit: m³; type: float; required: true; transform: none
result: 7869.11 m³
